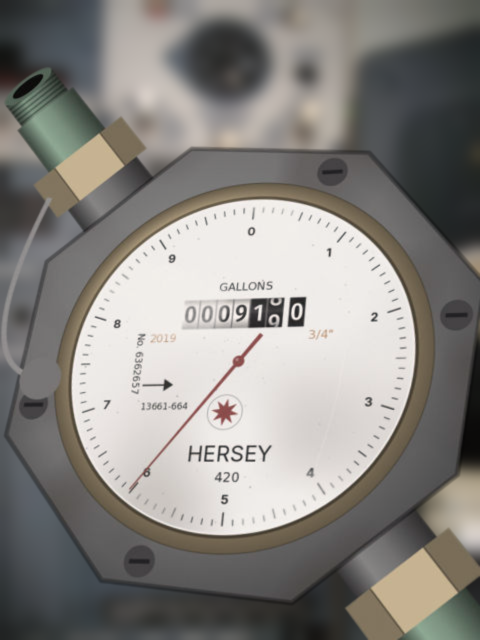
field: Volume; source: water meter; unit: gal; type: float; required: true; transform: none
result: 9186.0 gal
